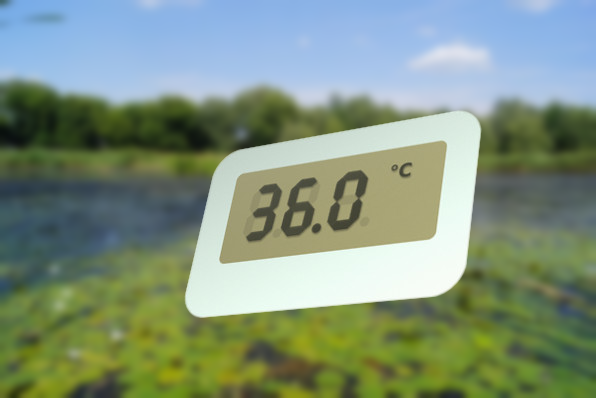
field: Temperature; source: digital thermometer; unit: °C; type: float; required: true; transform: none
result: 36.0 °C
